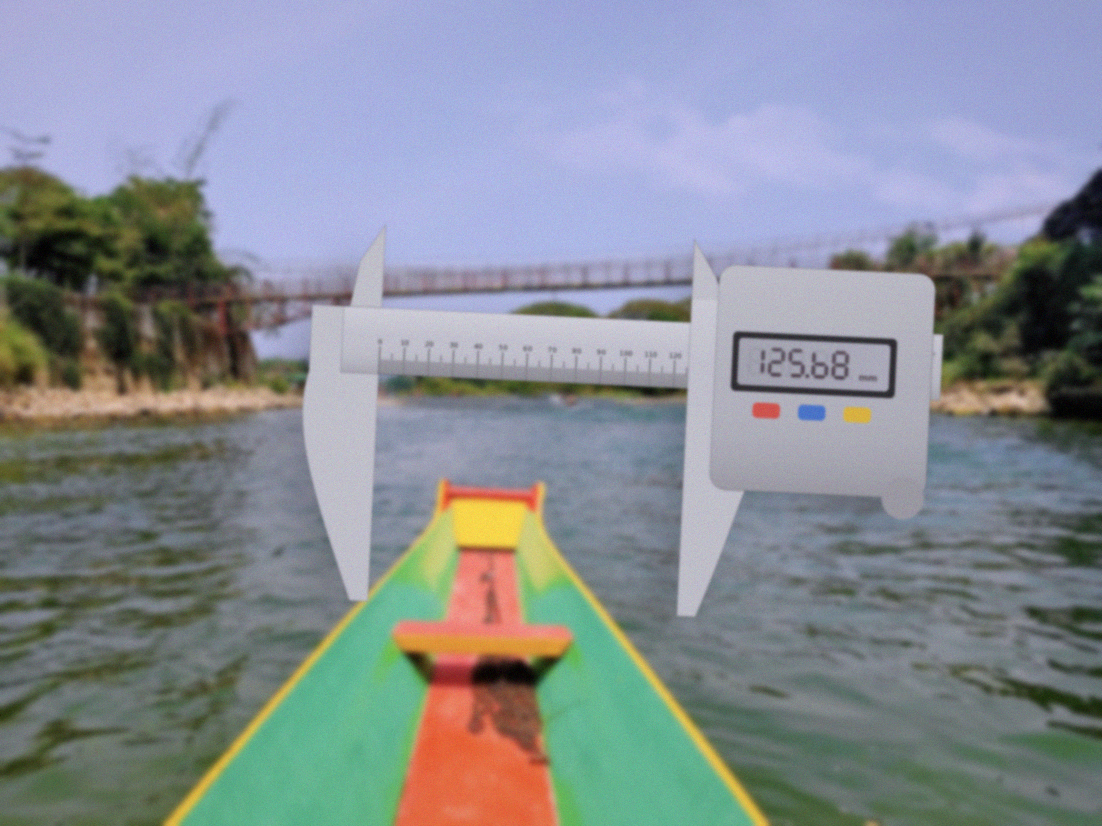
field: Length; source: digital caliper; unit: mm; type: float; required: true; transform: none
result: 125.68 mm
